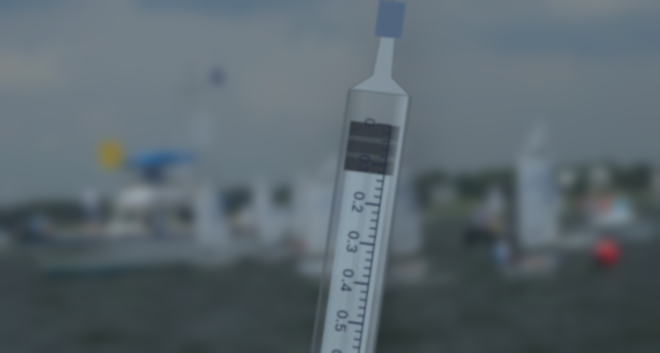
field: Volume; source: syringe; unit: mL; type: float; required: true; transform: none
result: 0 mL
